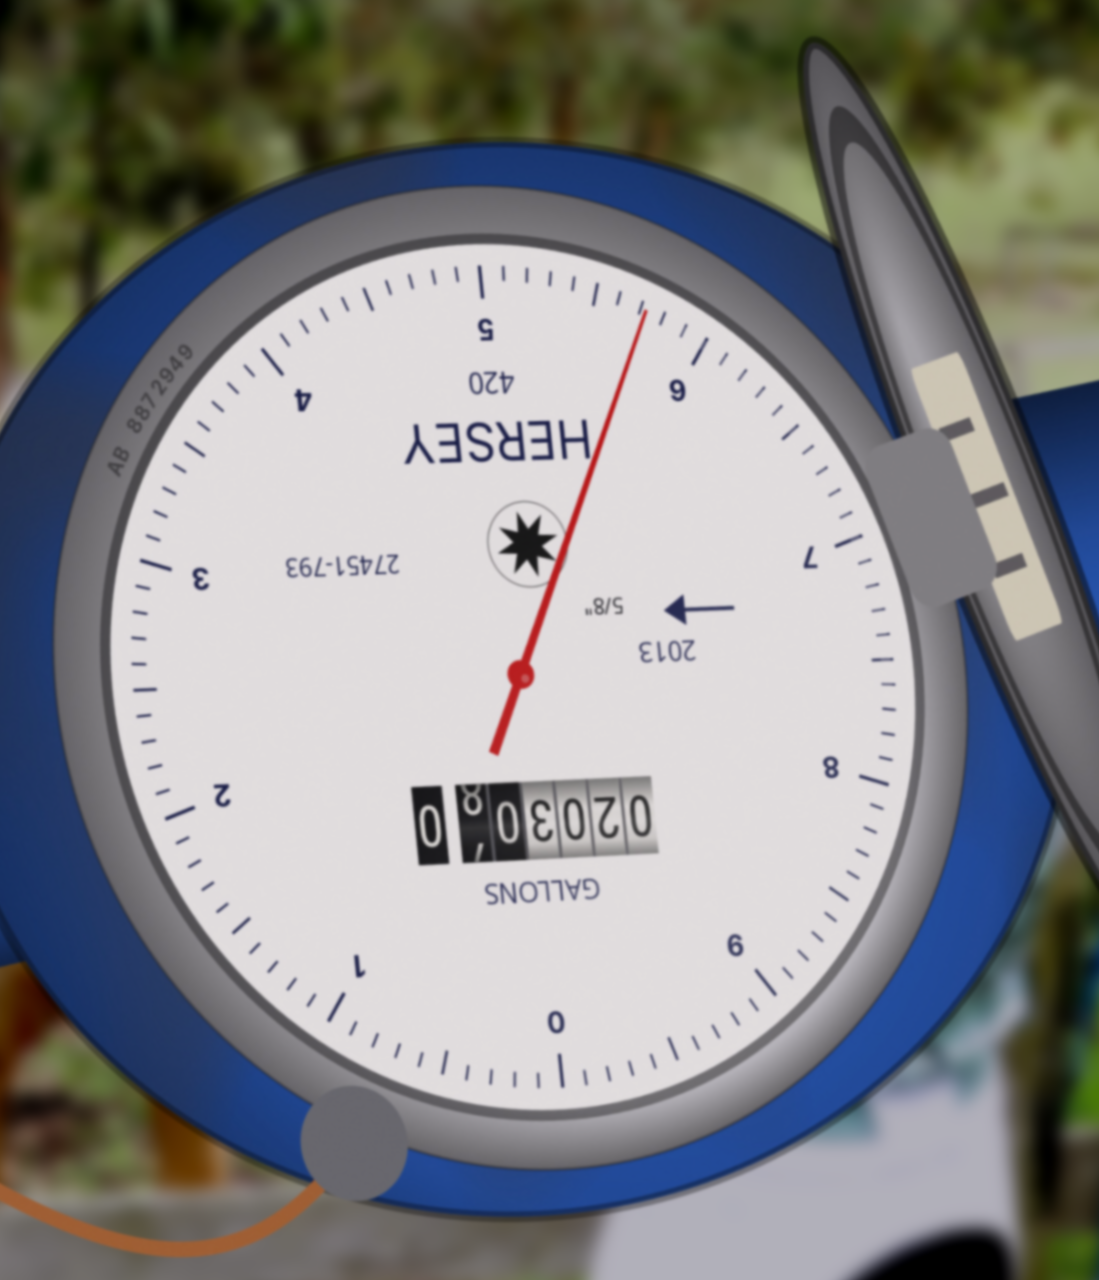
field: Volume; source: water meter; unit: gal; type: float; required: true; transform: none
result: 203075.7 gal
